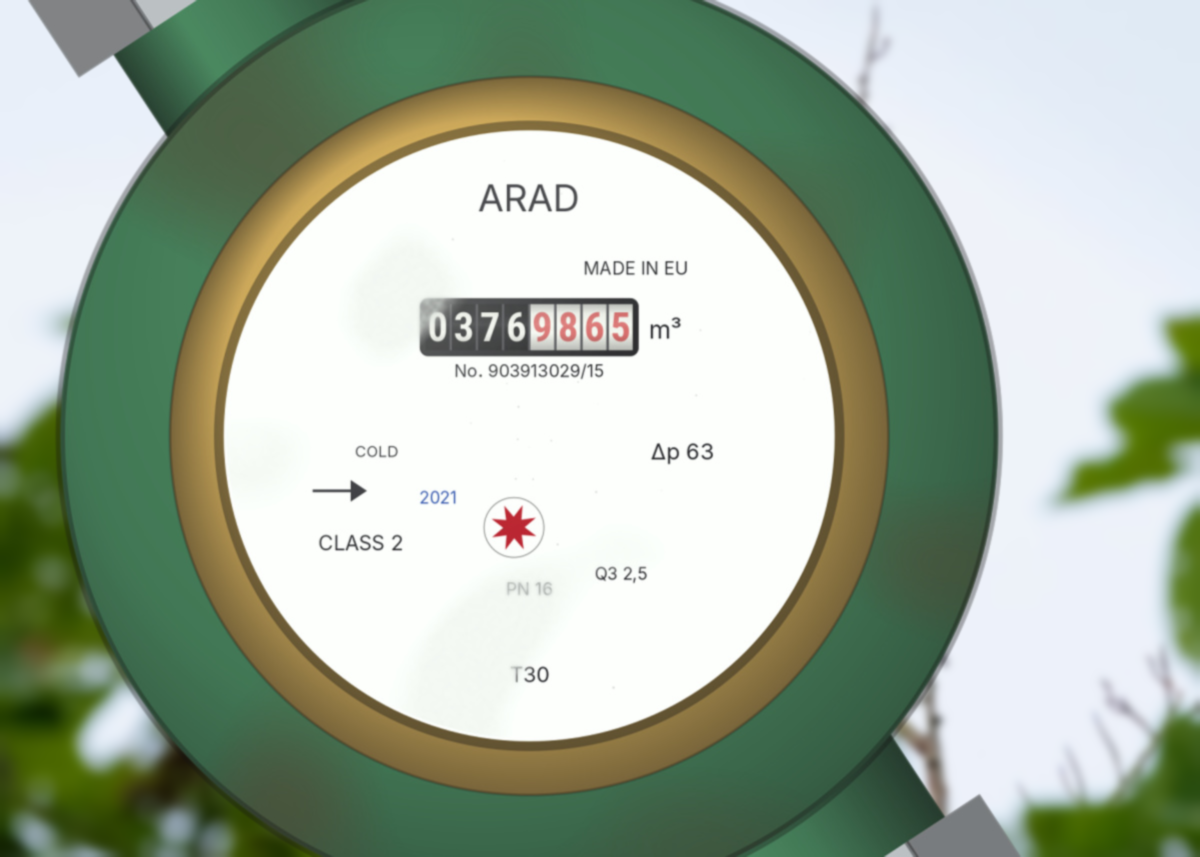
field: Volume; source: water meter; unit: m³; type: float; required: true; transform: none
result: 376.9865 m³
